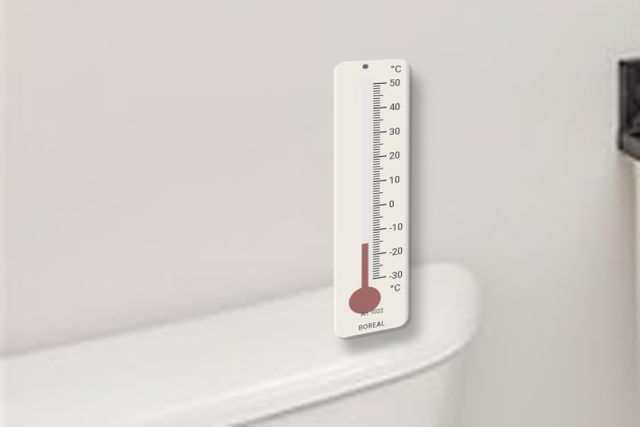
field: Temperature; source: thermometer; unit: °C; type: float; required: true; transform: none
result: -15 °C
